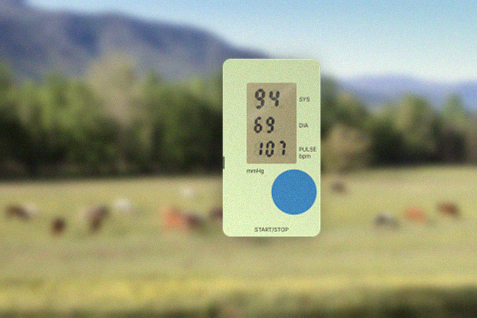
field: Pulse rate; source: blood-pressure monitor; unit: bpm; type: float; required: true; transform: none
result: 107 bpm
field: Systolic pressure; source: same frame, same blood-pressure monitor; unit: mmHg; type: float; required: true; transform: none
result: 94 mmHg
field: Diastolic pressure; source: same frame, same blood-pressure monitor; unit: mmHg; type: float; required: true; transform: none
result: 69 mmHg
